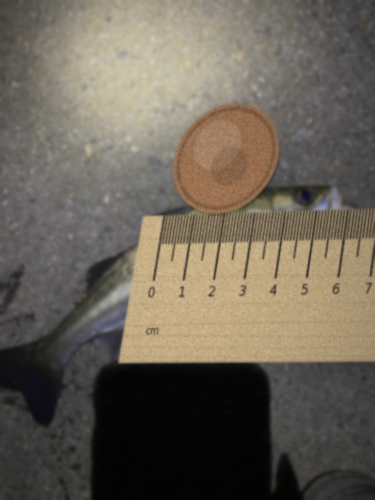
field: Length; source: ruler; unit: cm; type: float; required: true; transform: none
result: 3.5 cm
